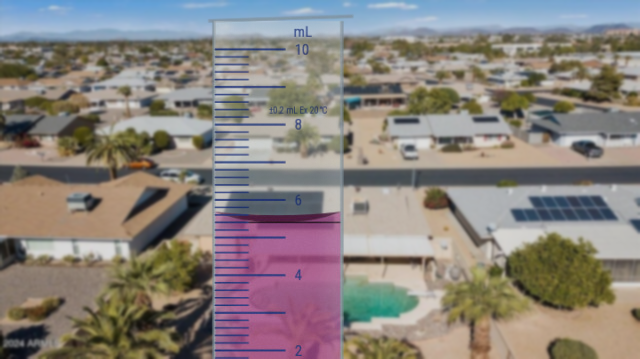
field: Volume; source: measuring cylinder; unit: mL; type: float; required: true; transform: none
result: 5.4 mL
